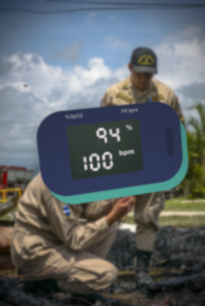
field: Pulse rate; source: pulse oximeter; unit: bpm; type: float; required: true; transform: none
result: 100 bpm
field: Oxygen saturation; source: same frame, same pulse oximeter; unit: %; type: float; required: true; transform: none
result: 94 %
